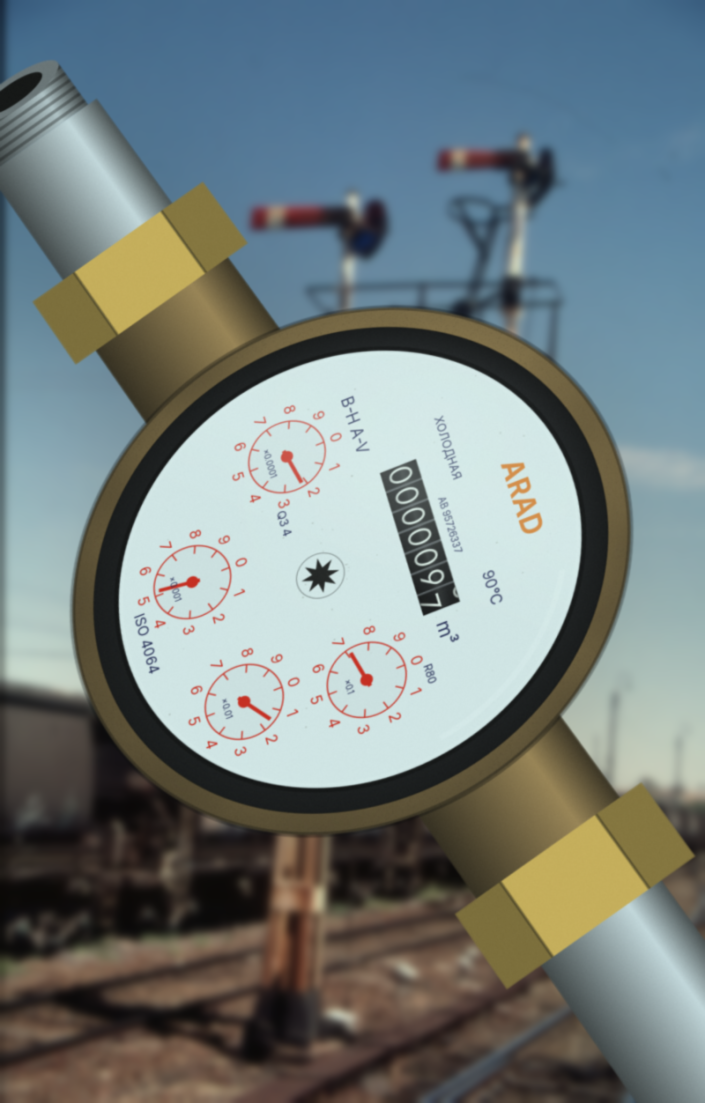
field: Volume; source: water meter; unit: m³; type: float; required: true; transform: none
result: 96.7152 m³
